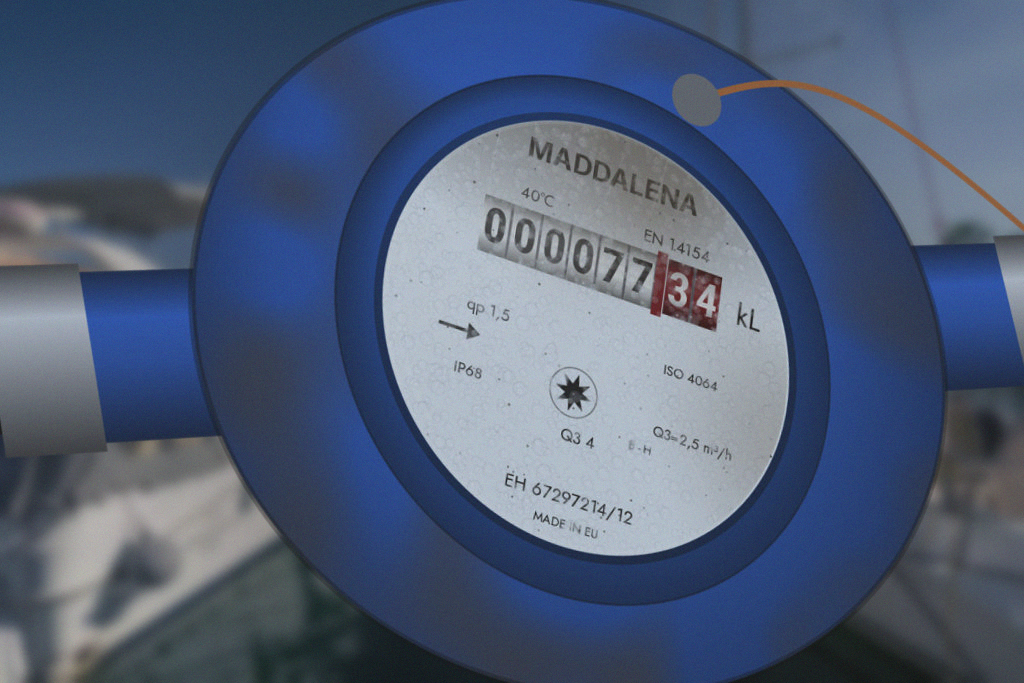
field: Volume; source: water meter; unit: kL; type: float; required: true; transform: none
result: 77.34 kL
